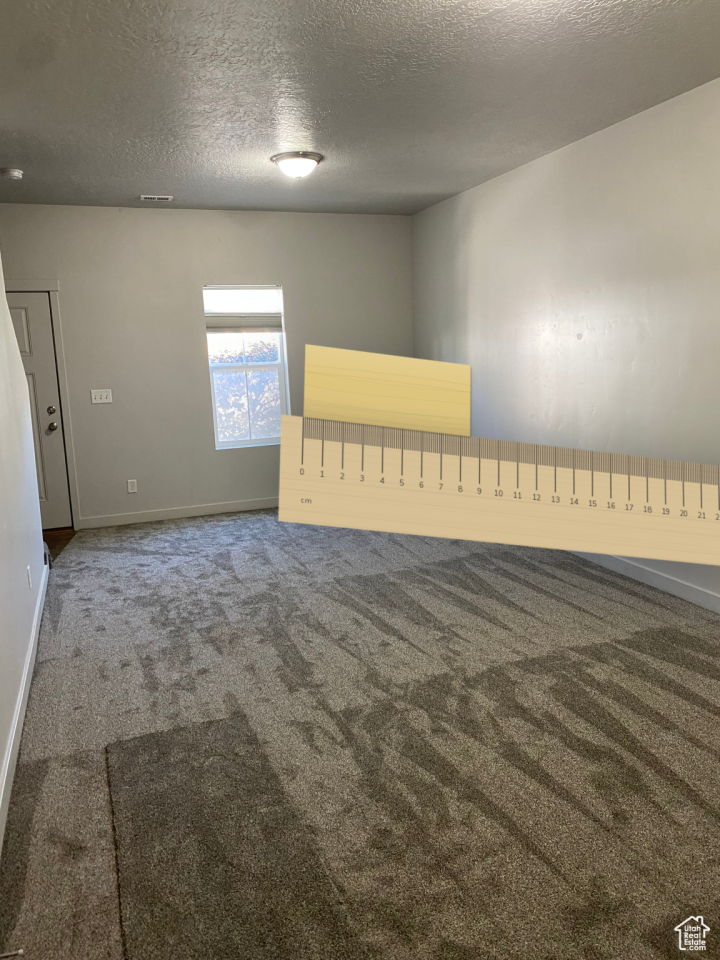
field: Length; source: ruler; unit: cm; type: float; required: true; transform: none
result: 8.5 cm
